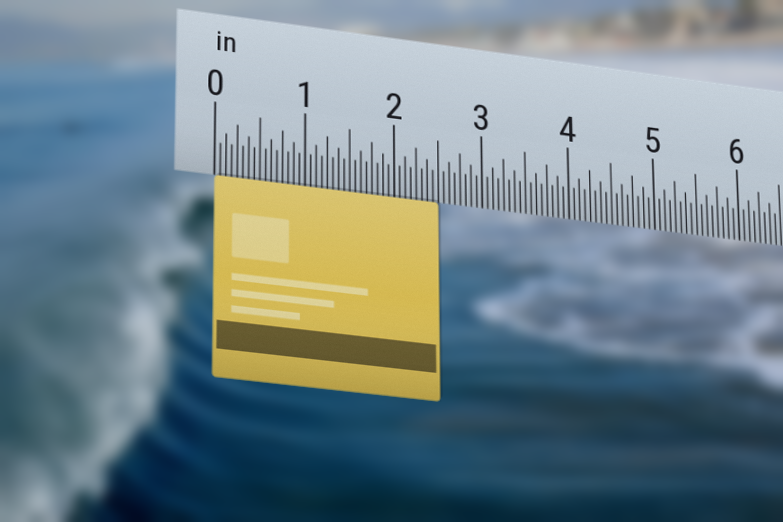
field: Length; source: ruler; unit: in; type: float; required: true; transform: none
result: 2.5 in
